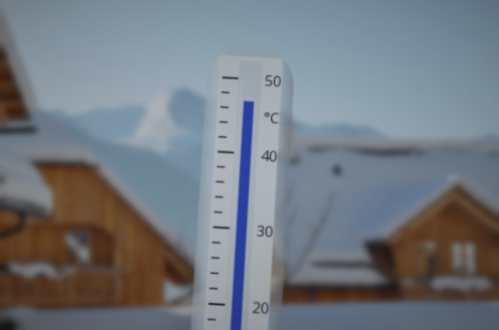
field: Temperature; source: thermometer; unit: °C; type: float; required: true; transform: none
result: 47 °C
